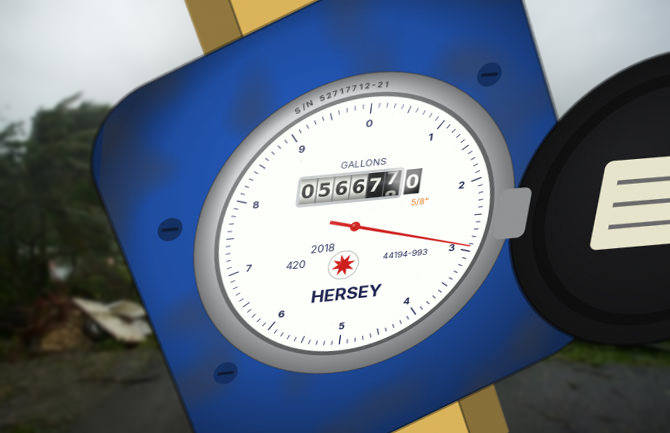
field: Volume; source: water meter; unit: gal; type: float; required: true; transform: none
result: 566772.9 gal
